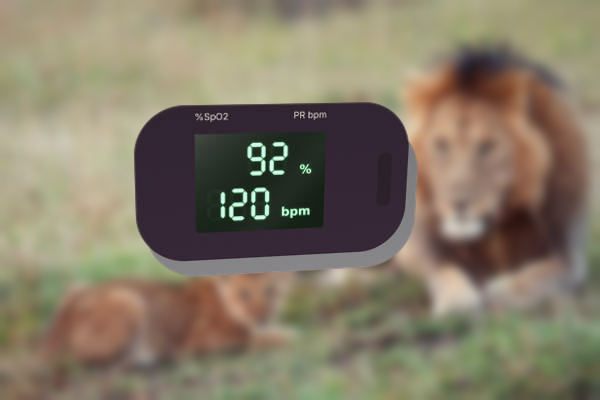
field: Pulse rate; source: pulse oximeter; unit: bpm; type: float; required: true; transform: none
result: 120 bpm
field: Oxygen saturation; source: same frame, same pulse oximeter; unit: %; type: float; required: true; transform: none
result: 92 %
